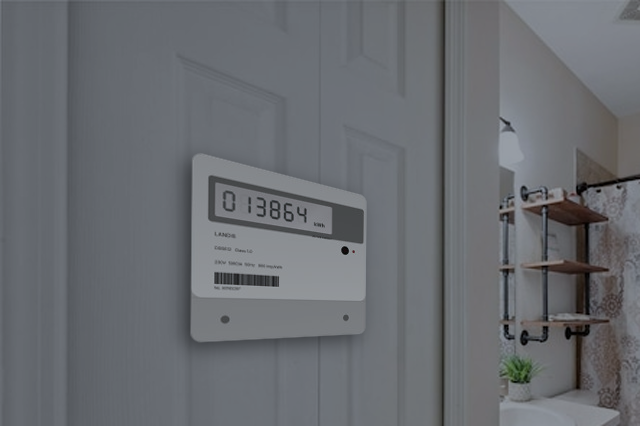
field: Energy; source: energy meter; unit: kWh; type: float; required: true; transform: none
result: 13864 kWh
